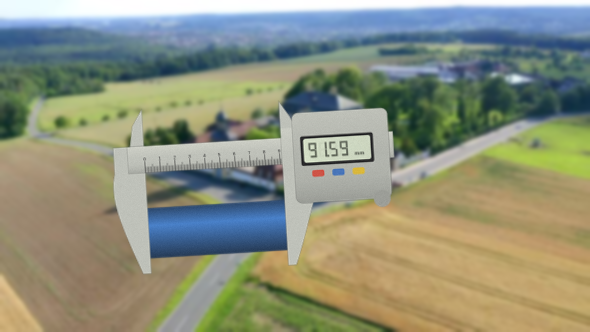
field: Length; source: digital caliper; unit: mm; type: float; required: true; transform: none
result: 91.59 mm
